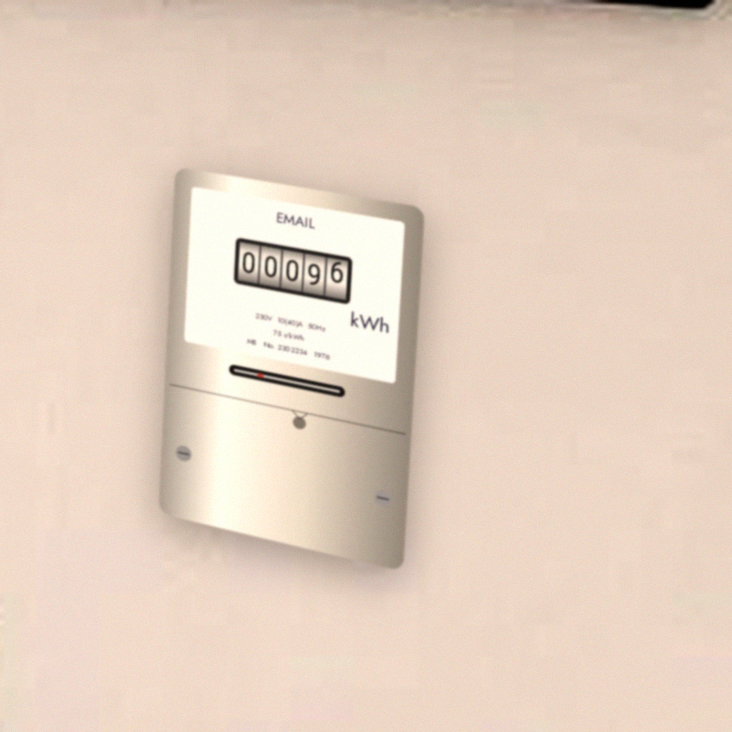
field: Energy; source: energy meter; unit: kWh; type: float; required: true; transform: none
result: 96 kWh
